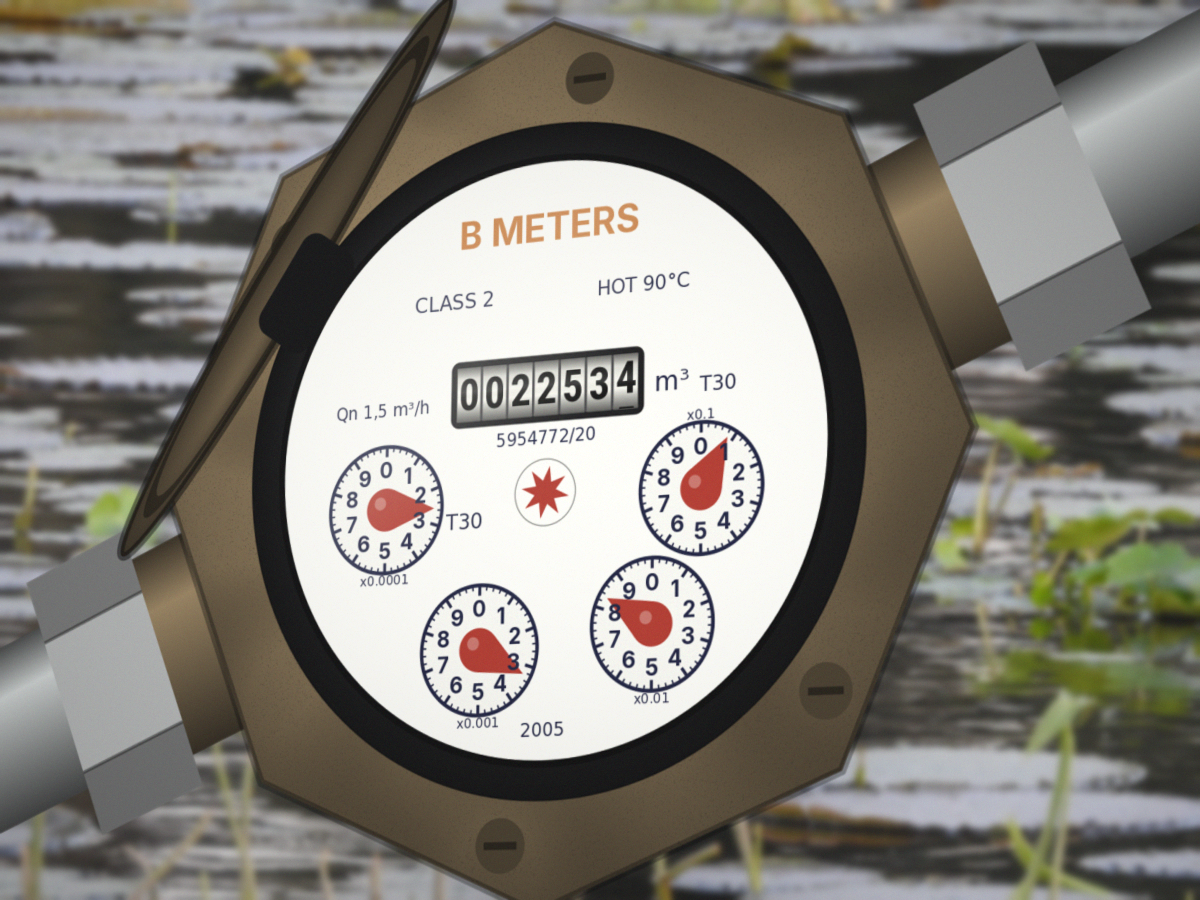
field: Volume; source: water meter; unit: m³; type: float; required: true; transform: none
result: 22534.0832 m³
